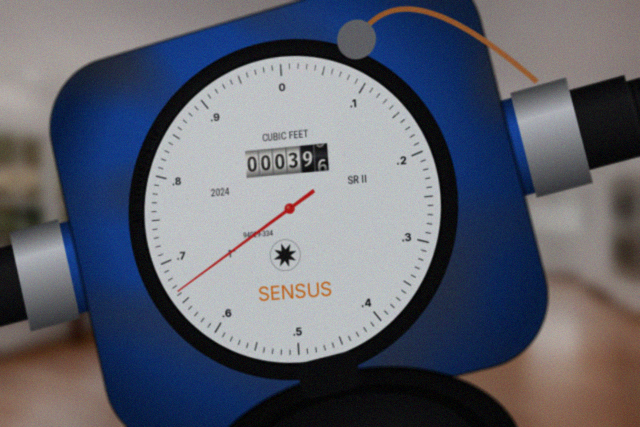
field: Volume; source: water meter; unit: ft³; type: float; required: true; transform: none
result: 395.66 ft³
